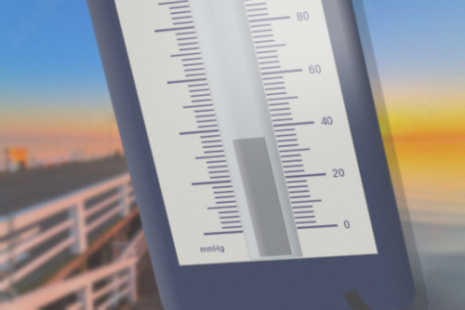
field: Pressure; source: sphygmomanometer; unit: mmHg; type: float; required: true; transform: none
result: 36 mmHg
